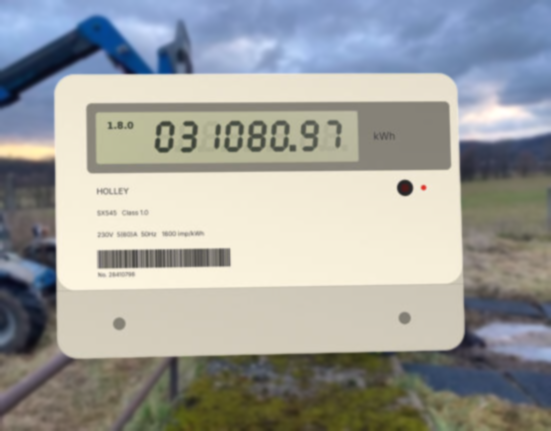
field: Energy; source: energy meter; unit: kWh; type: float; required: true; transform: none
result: 31080.97 kWh
